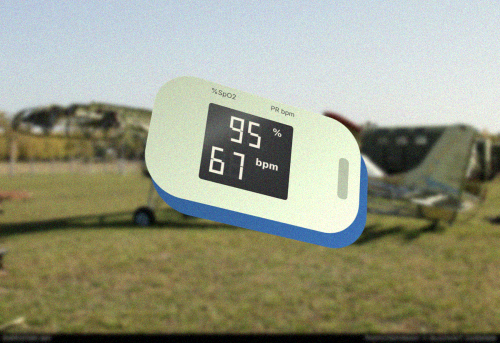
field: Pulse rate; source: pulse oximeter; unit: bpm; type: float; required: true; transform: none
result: 67 bpm
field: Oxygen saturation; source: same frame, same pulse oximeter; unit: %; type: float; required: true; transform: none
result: 95 %
